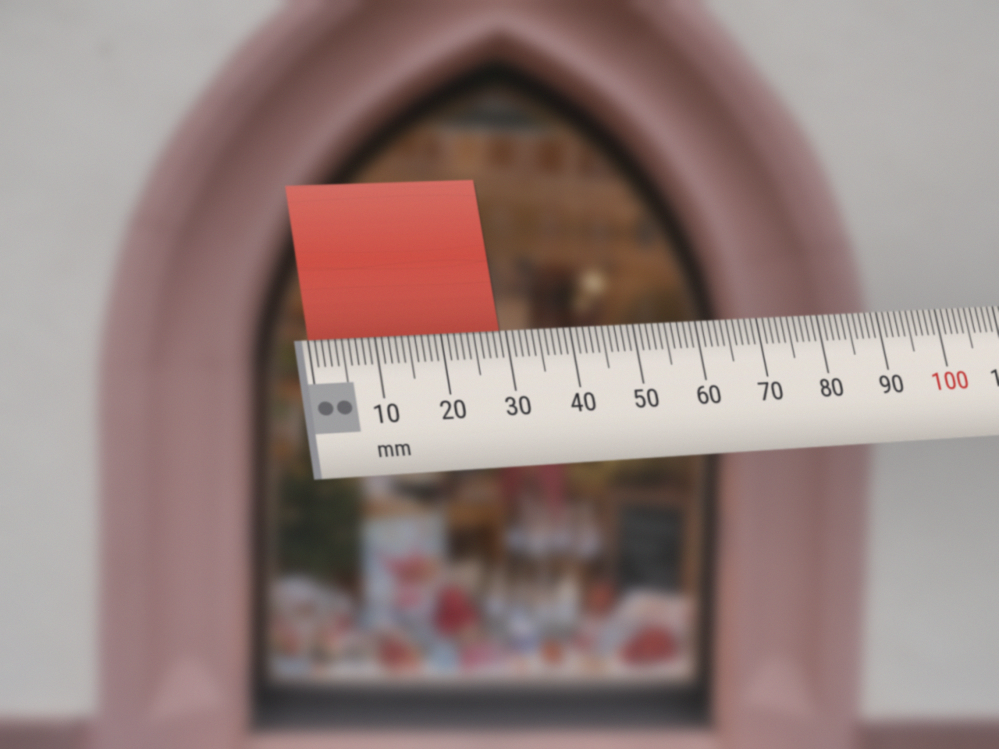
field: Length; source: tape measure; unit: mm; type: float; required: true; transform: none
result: 29 mm
